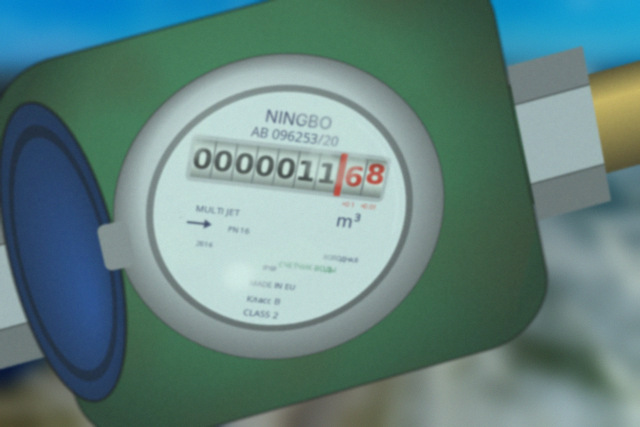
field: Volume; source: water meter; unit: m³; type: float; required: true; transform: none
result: 11.68 m³
